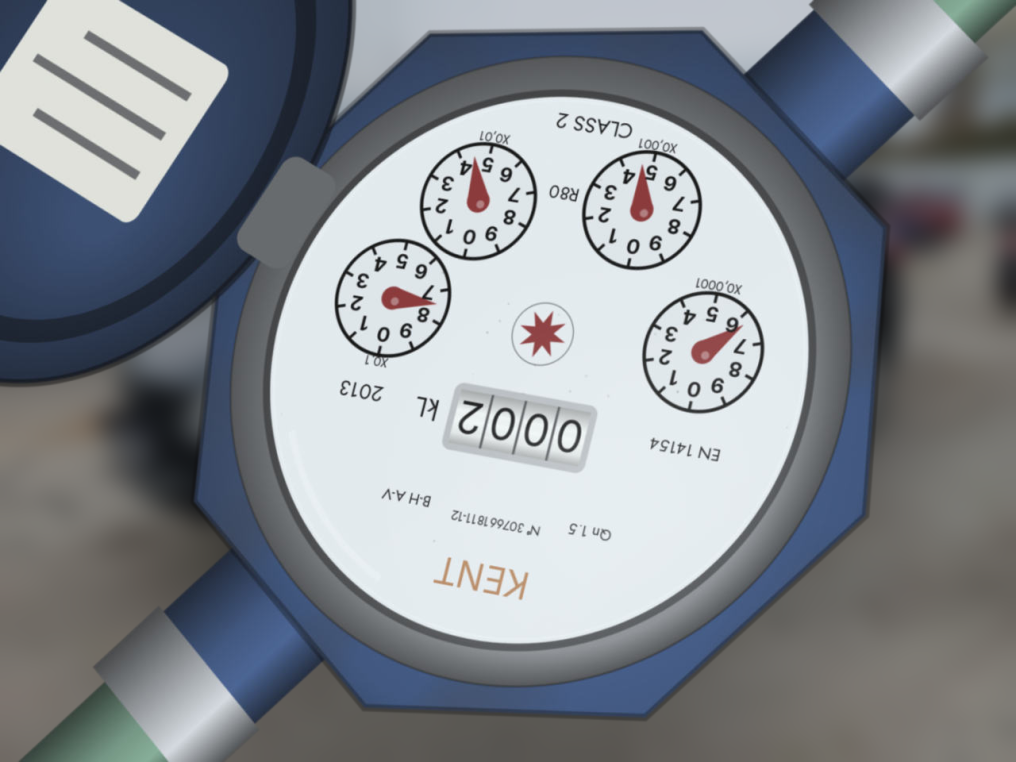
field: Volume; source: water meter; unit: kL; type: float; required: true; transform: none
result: 2.7446 kL
